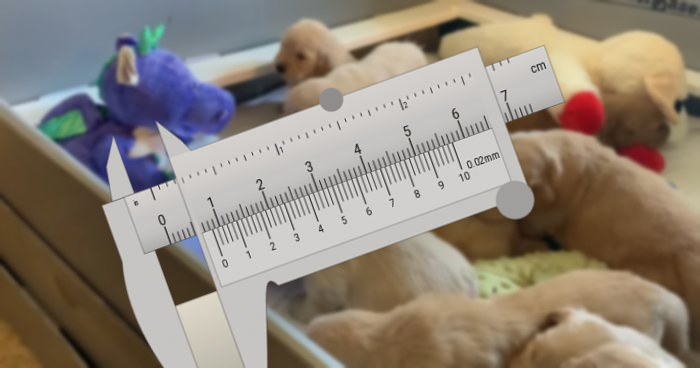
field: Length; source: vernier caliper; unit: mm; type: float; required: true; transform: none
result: 8.5 mm
